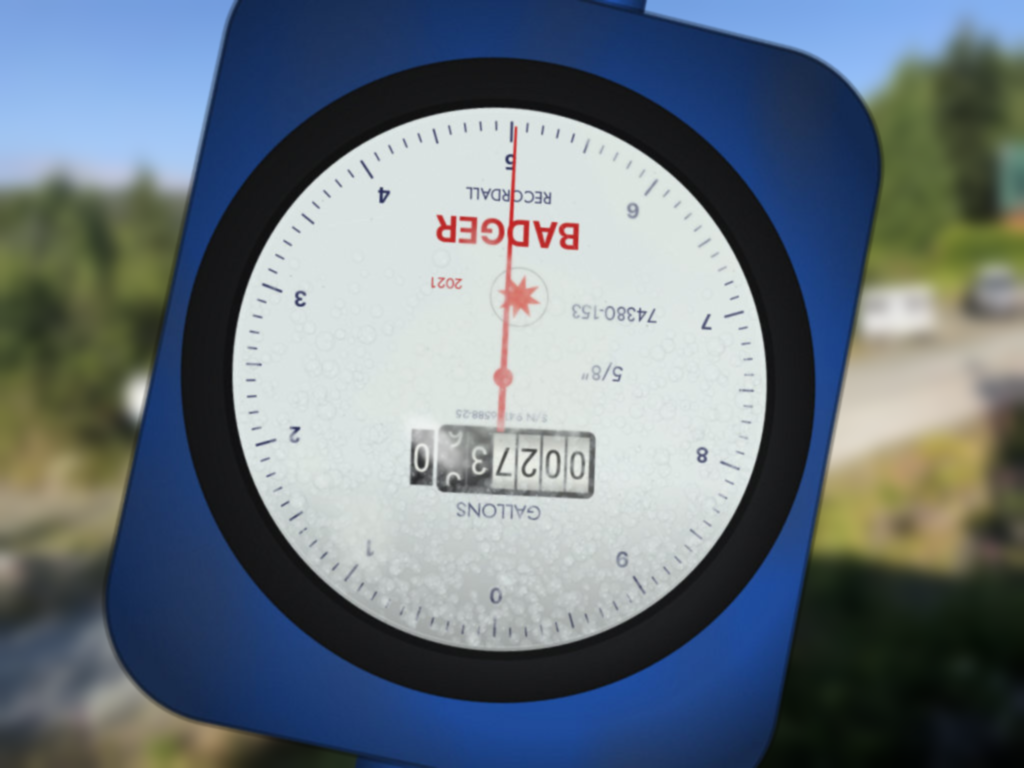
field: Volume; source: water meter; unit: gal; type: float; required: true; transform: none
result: 27355.0 gal
